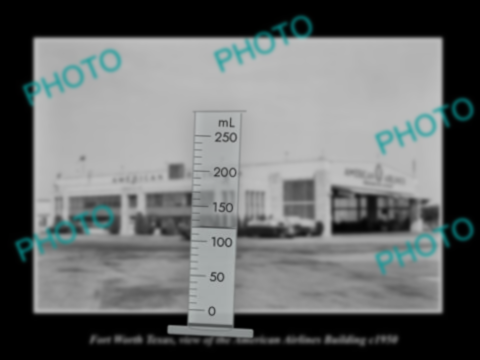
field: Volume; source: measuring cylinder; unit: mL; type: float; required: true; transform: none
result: 120 mL
